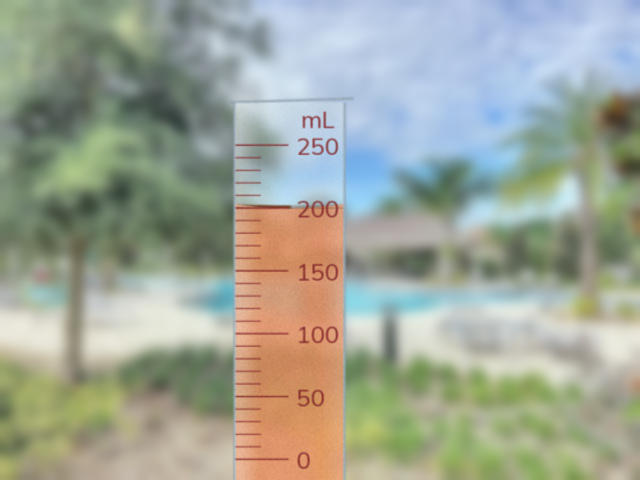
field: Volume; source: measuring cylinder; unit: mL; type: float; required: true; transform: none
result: 200 mL
